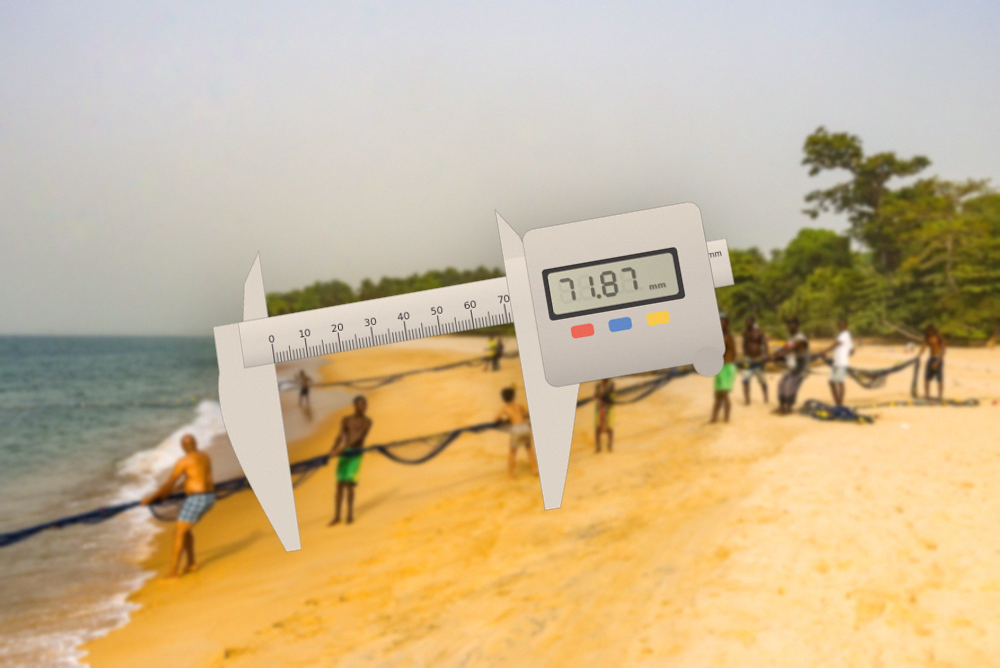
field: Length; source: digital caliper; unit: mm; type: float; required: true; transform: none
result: 71.87 mm
